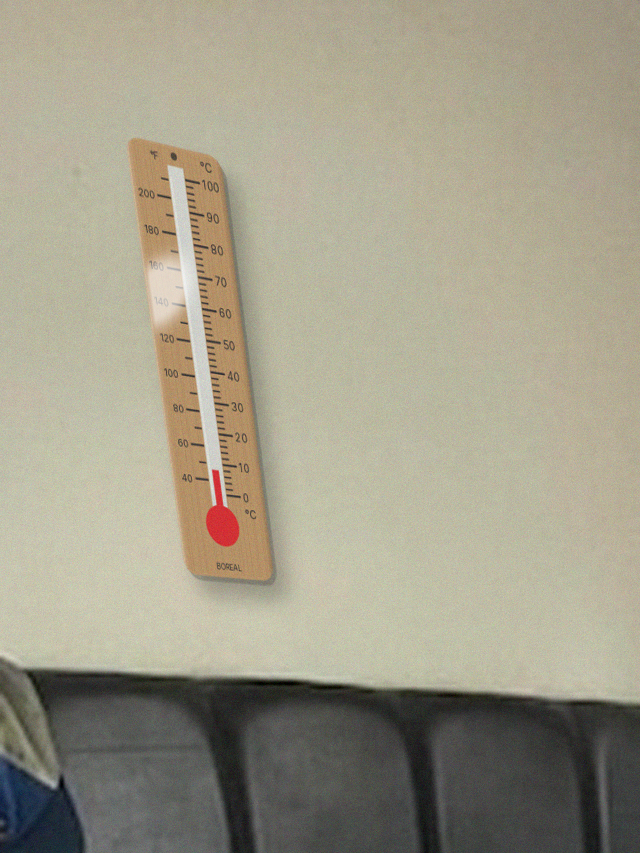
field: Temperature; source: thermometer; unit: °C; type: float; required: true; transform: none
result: 8 °C
